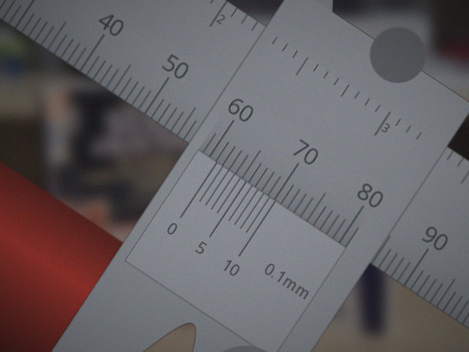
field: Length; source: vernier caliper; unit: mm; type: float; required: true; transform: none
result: 61.2 mm
